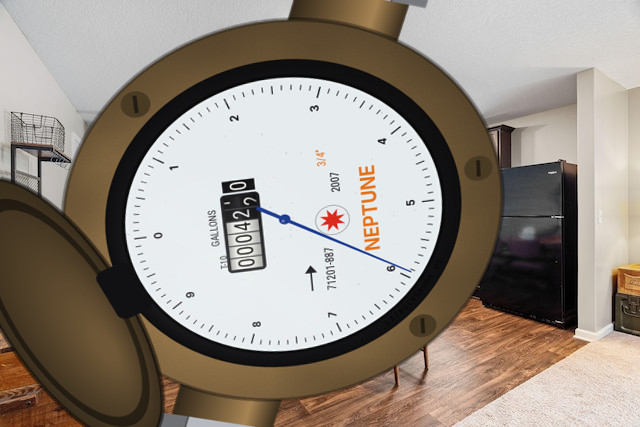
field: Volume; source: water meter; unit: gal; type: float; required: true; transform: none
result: 4215.9 gal
